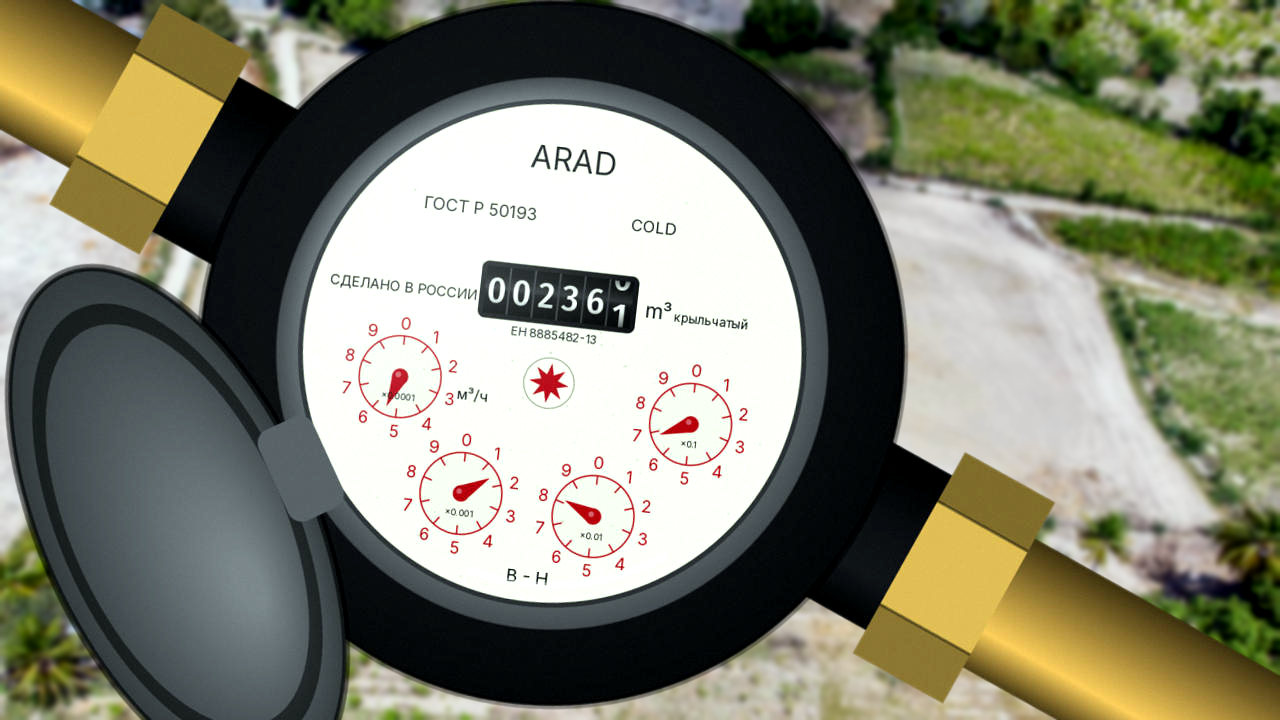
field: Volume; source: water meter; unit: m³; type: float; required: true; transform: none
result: 2360.6815 m³
